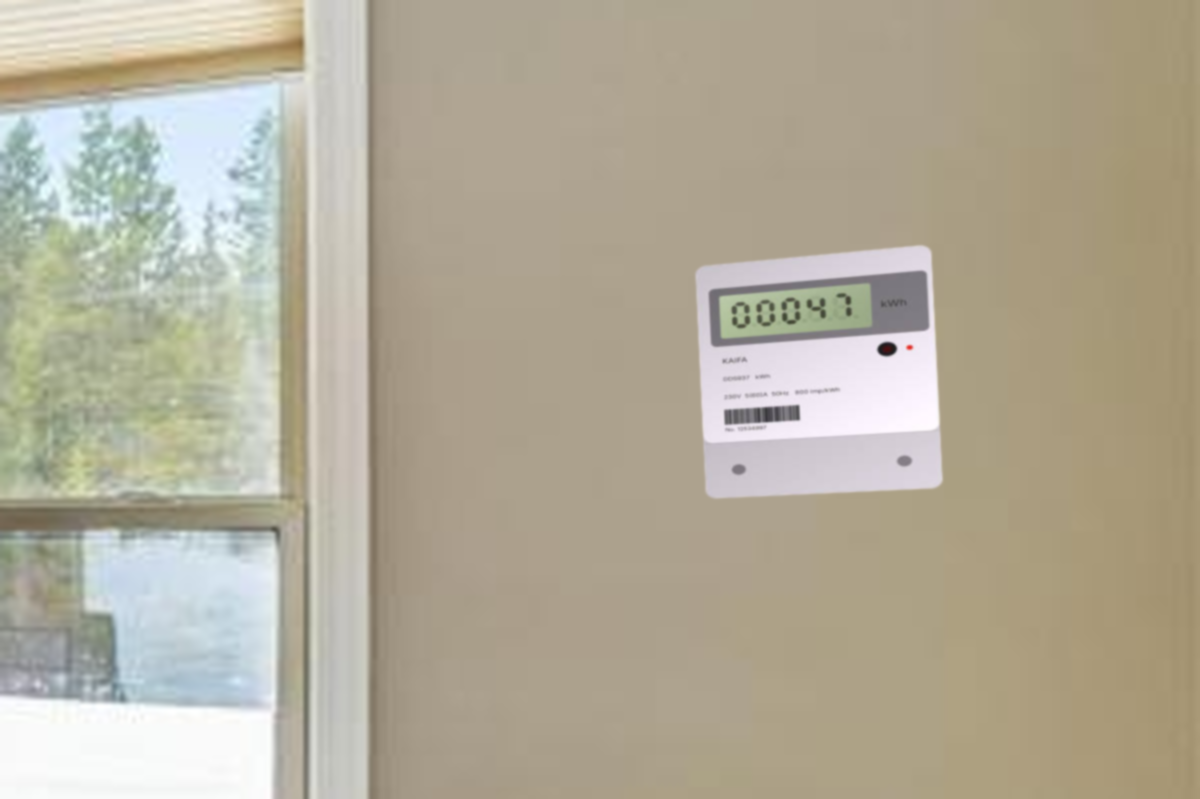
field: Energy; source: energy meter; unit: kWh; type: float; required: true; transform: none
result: 47 kWh
